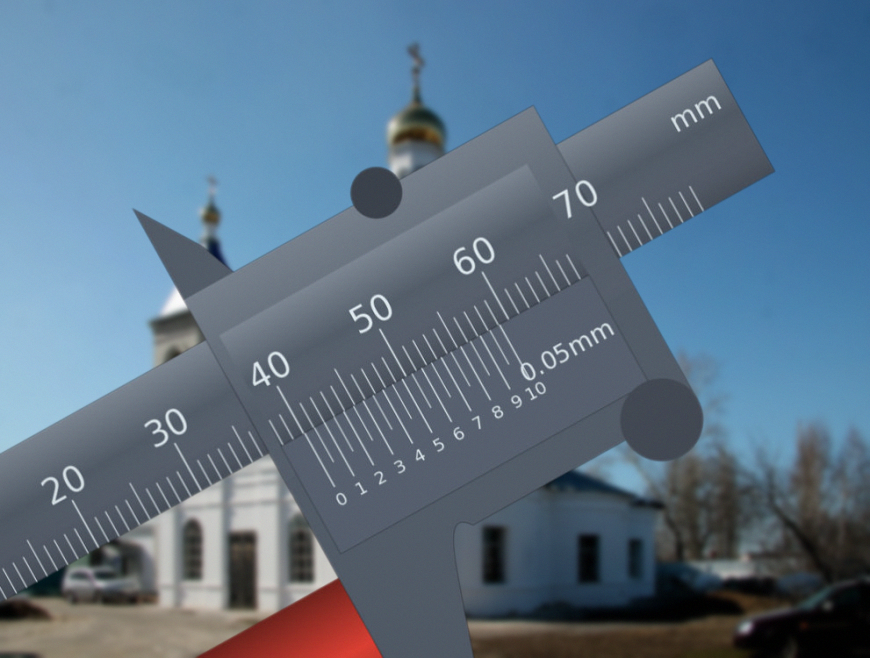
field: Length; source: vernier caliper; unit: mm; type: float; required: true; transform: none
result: 40.1 mm
